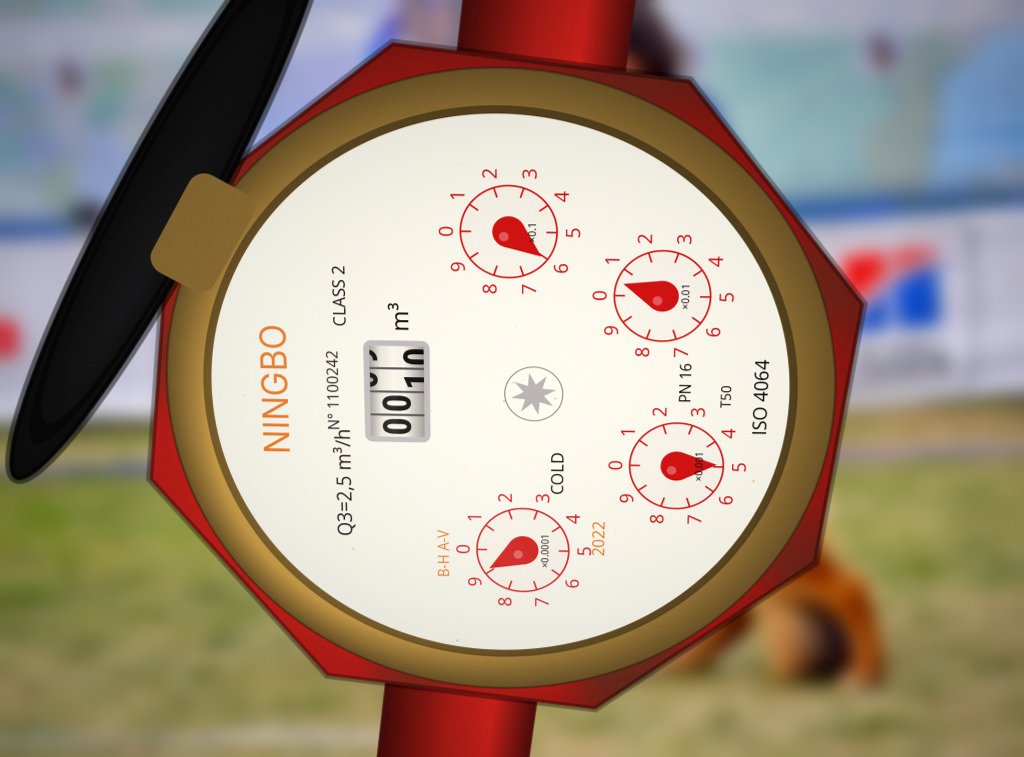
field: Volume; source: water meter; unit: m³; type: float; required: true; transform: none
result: 9.6049 m³
